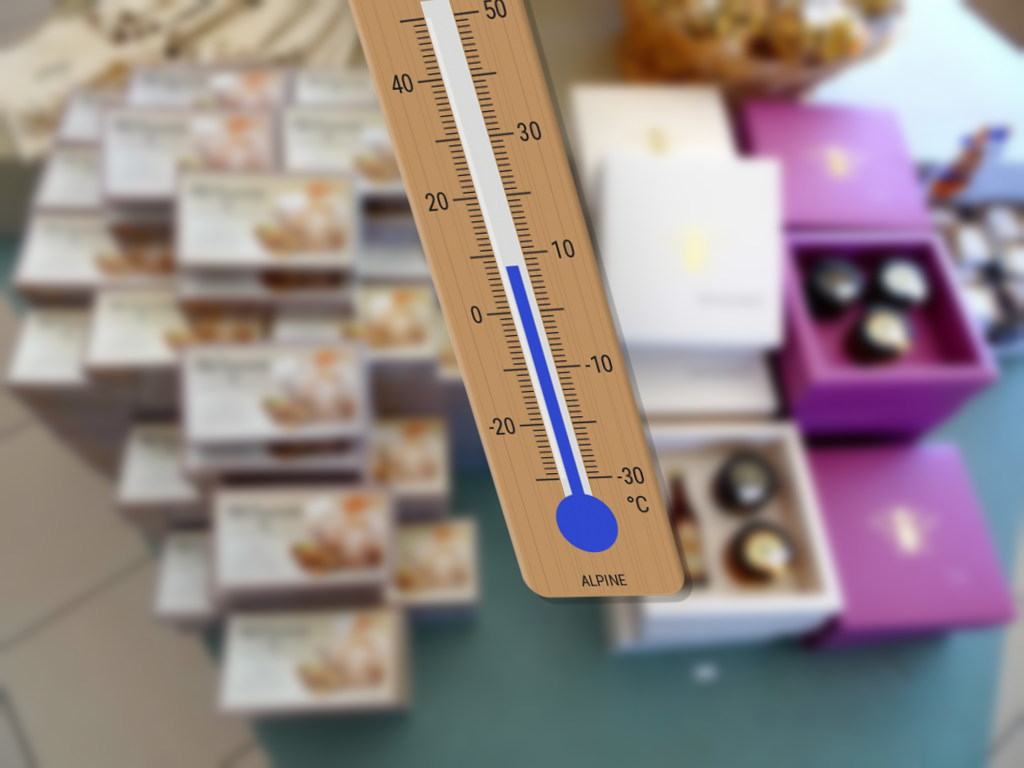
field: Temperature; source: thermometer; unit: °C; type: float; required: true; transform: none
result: 8 °C
